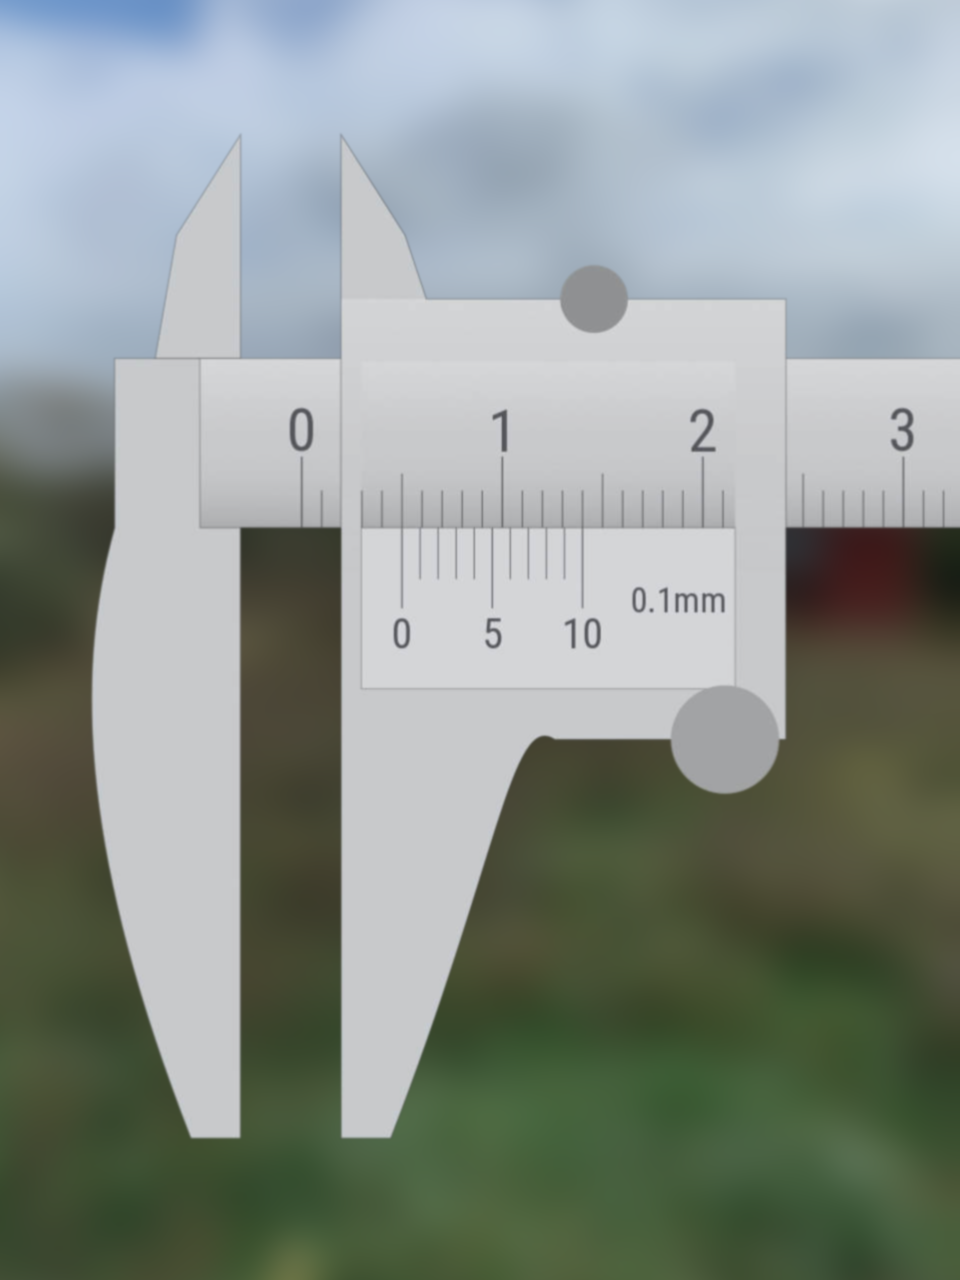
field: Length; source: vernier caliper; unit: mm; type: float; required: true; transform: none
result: 5.0 mm
